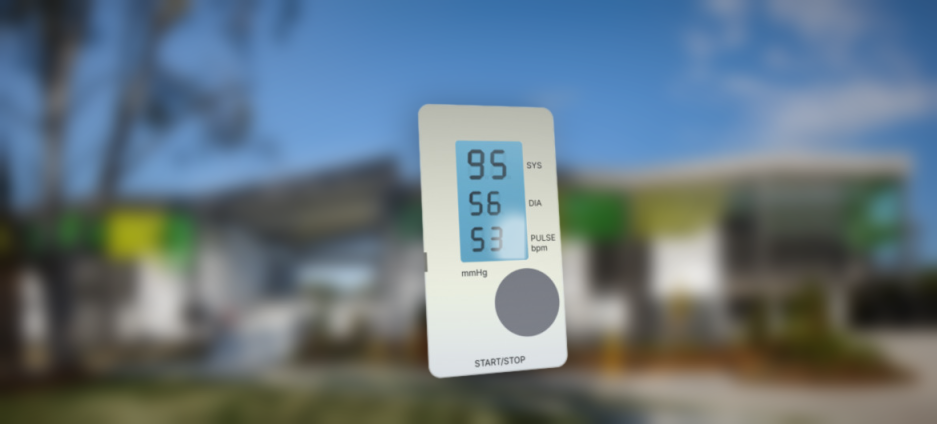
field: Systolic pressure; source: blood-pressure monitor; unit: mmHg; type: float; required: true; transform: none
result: 95 mmHg
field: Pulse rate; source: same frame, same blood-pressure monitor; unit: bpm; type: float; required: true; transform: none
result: 53 bpm
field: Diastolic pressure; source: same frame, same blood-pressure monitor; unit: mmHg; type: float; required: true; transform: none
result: 56 mmHg
